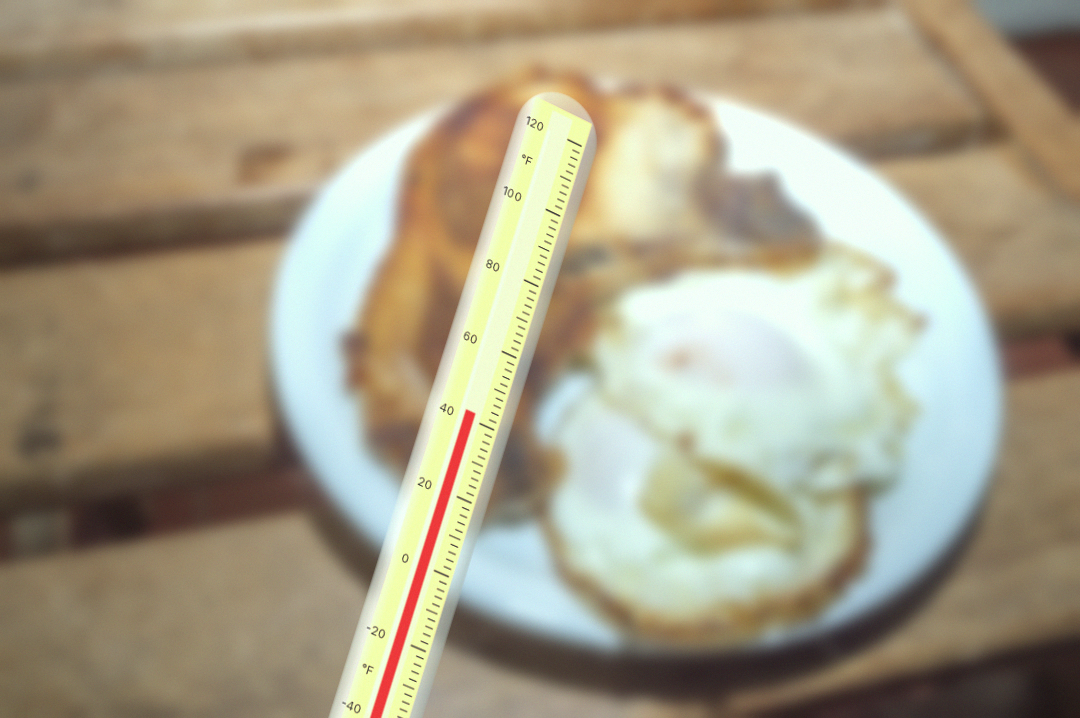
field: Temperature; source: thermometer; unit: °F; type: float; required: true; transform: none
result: 42 °F
